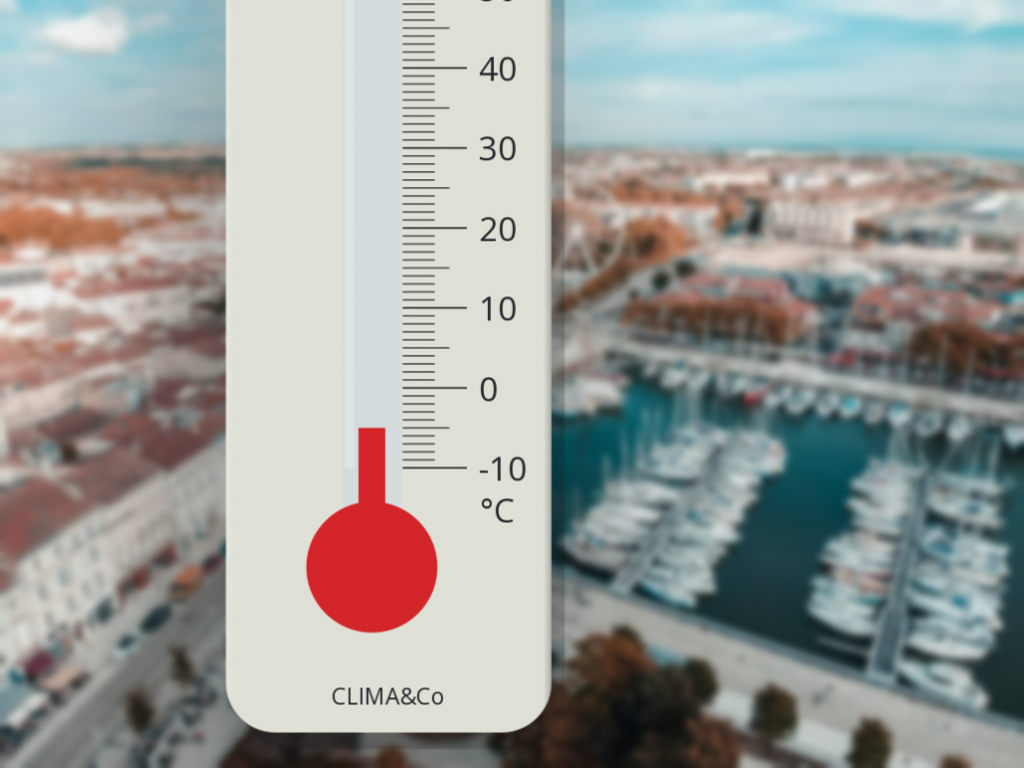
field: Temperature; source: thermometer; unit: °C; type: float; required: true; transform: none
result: -5 °C
